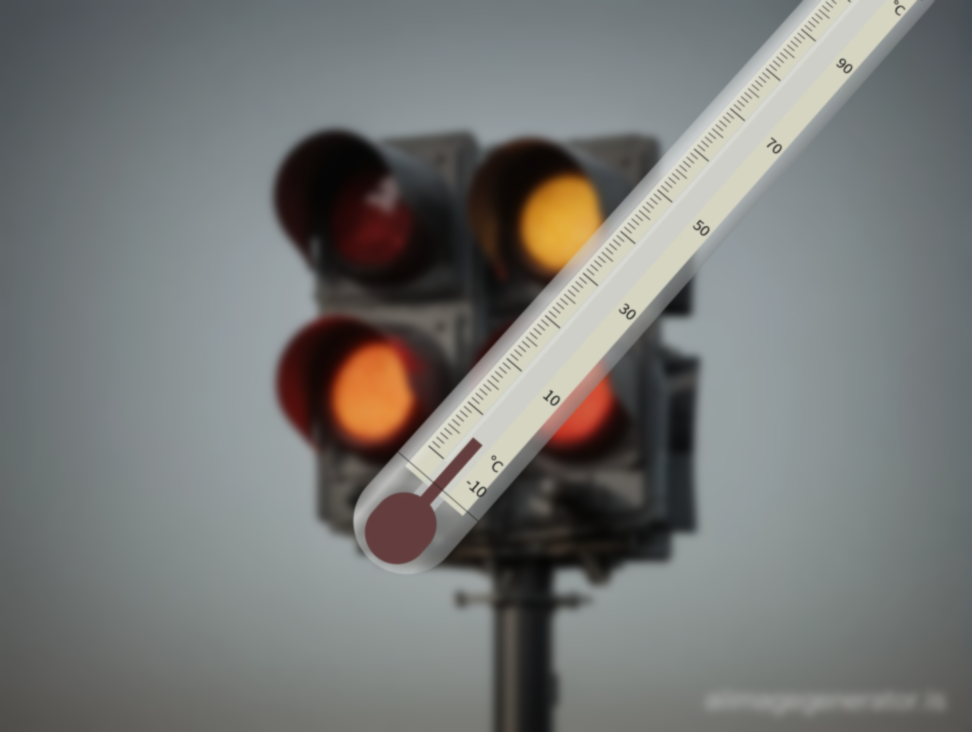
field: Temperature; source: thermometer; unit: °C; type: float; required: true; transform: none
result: -4 °C
